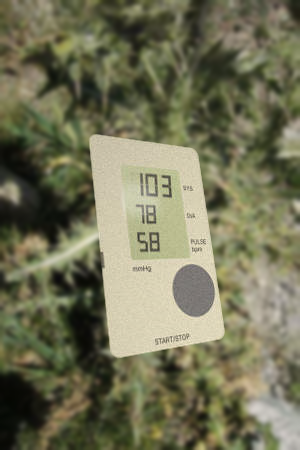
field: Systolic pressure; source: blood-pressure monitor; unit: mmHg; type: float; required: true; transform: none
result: 103 mmHg
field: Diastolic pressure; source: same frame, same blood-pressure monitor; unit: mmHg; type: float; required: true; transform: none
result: 78 mmHg
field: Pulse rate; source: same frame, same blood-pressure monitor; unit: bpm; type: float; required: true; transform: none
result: 58 bpm
